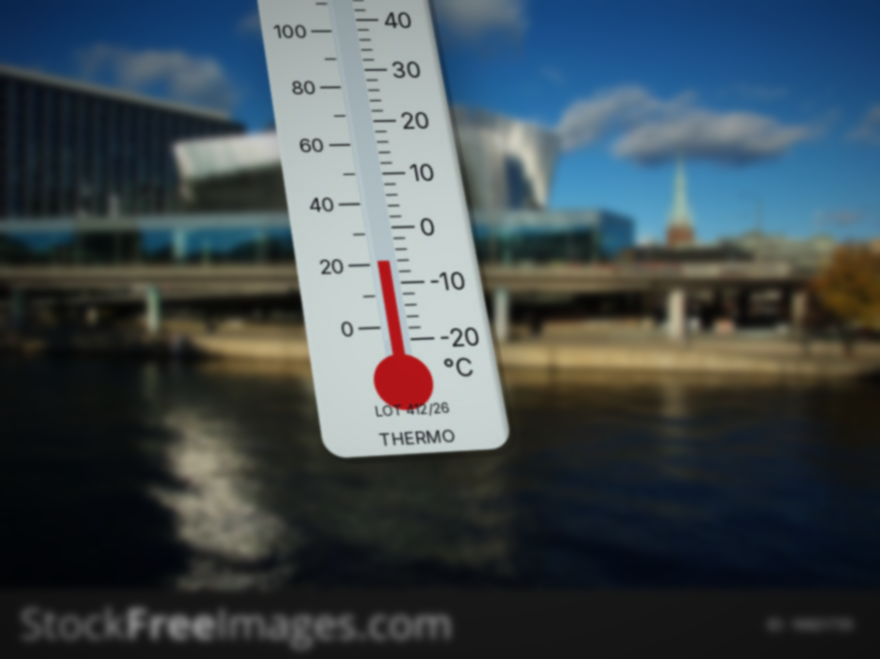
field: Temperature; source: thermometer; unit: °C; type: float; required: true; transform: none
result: -6 °C
